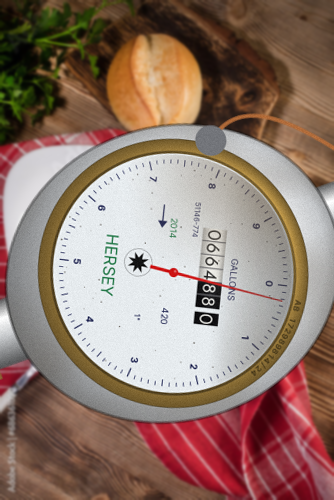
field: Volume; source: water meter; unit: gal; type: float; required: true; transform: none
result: 664880.2 gal
